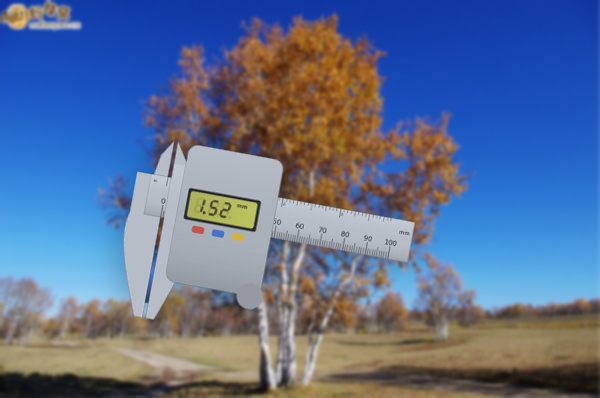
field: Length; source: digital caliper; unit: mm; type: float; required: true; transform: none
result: 1.52 mm
